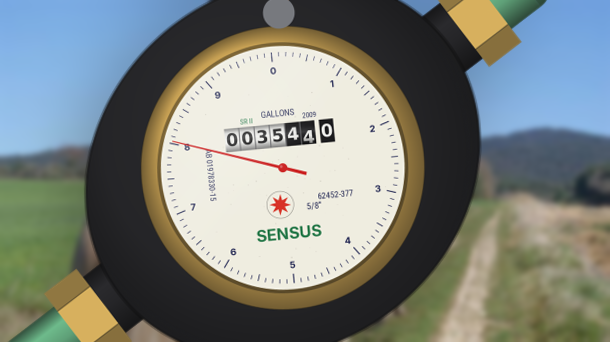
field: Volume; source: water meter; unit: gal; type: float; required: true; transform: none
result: 35438.0 gal
